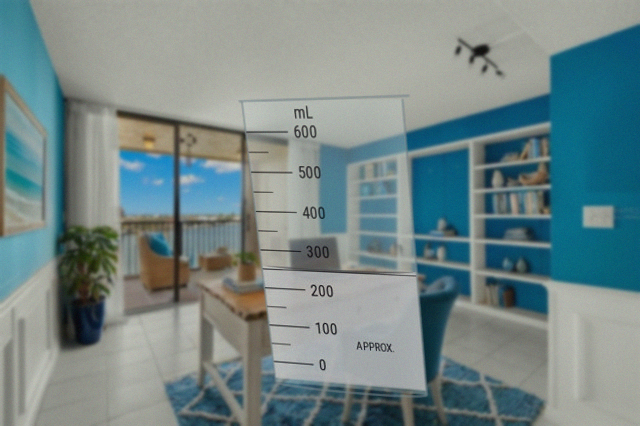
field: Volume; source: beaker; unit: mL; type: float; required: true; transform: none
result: 250 mL
